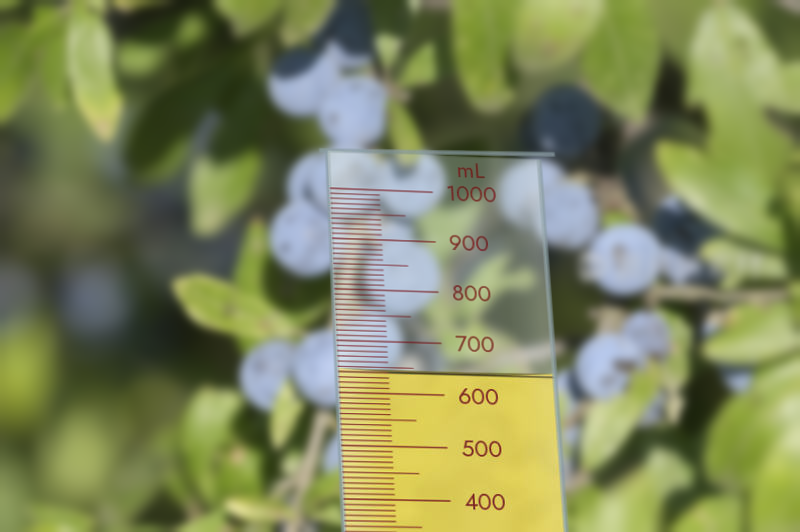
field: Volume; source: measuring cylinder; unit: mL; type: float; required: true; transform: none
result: 640 mL
